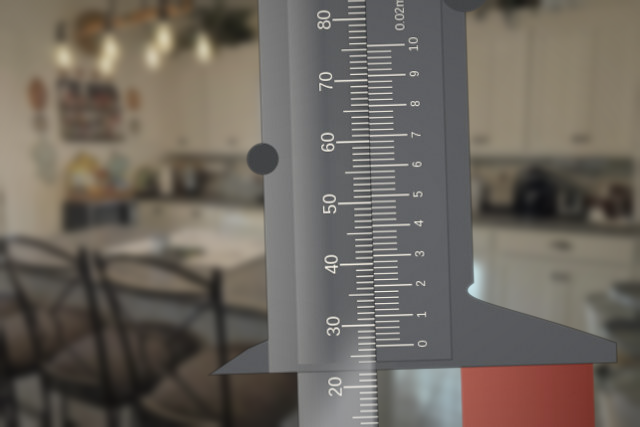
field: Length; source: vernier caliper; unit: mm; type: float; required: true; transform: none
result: 26.6 mm
